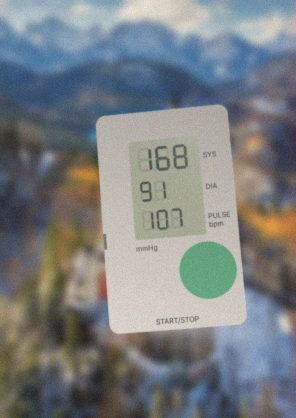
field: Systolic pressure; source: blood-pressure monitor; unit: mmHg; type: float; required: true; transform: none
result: 168 mmHg
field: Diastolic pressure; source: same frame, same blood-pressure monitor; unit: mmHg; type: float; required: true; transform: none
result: 91 mmHg
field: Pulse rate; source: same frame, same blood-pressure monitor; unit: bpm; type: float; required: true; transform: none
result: 107 bpm
